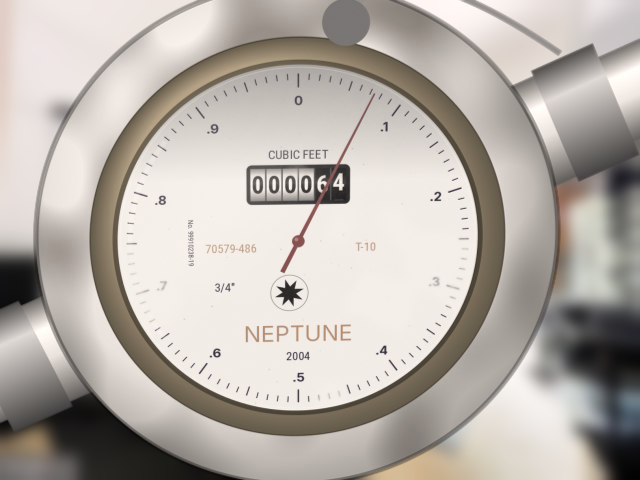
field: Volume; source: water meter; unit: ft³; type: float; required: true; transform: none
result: 64.07 ft³
